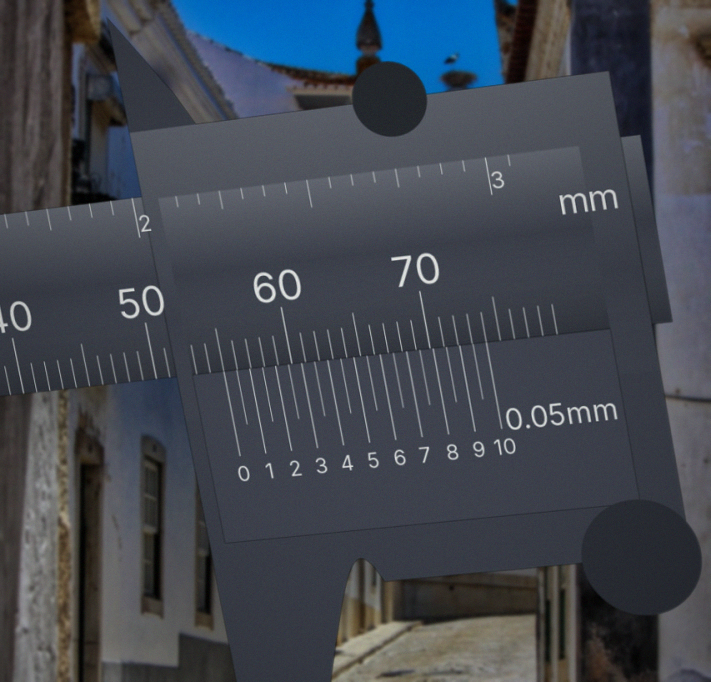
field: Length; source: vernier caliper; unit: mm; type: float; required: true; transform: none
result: 55.0 mm
